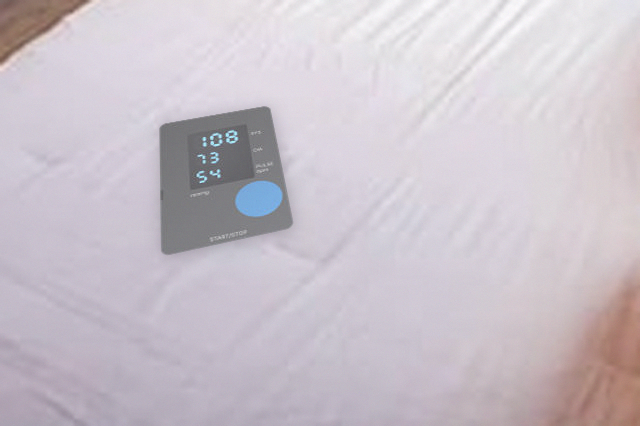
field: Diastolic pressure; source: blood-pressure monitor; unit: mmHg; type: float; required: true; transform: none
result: 73 mmHg
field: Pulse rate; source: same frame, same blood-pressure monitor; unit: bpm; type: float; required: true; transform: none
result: 54 bpm
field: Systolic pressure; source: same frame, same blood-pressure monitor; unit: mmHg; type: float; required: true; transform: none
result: 108 mmHg
